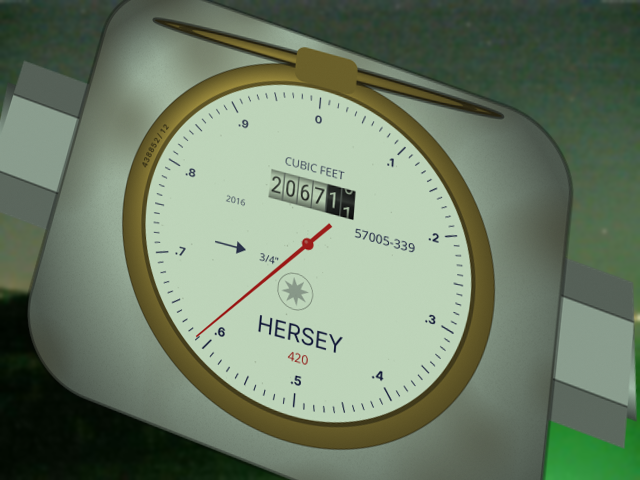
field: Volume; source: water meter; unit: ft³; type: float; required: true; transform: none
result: 206710.61 ft³
